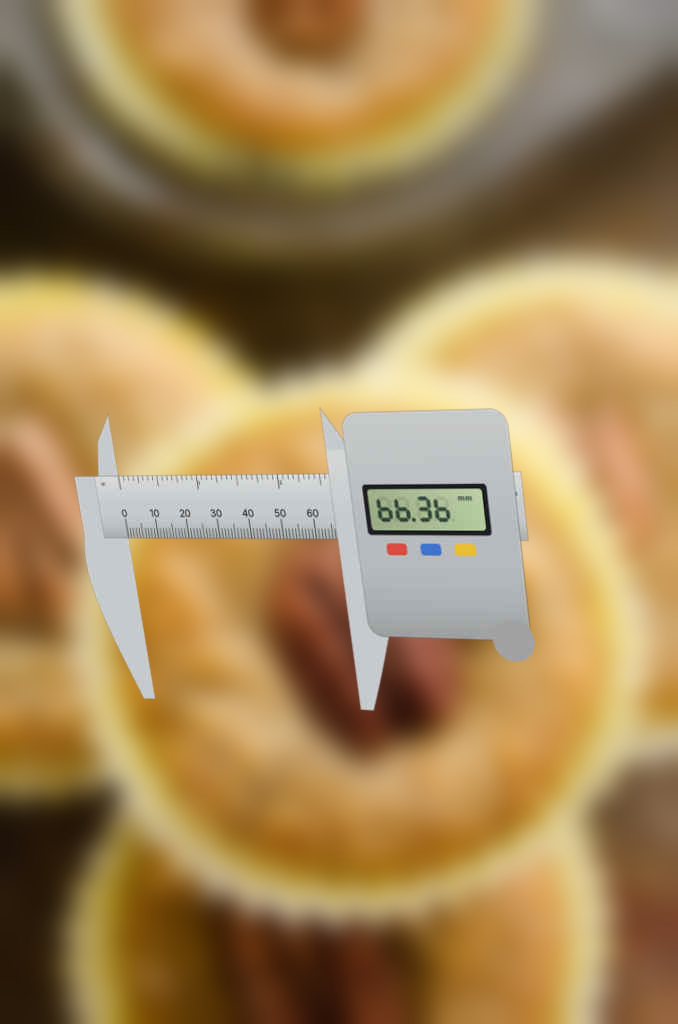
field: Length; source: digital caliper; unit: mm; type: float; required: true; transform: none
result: 66.36 mm
